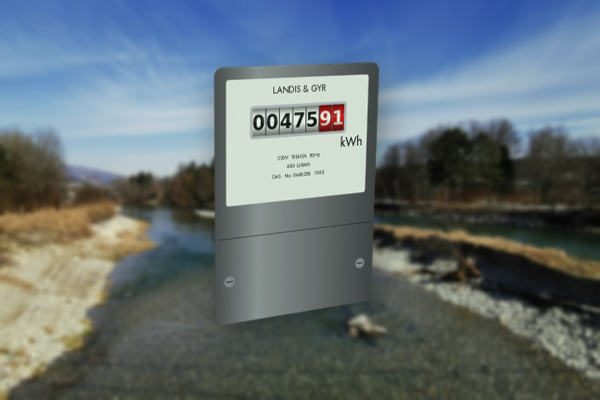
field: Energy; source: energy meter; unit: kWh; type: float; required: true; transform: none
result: 475.91 kWh
